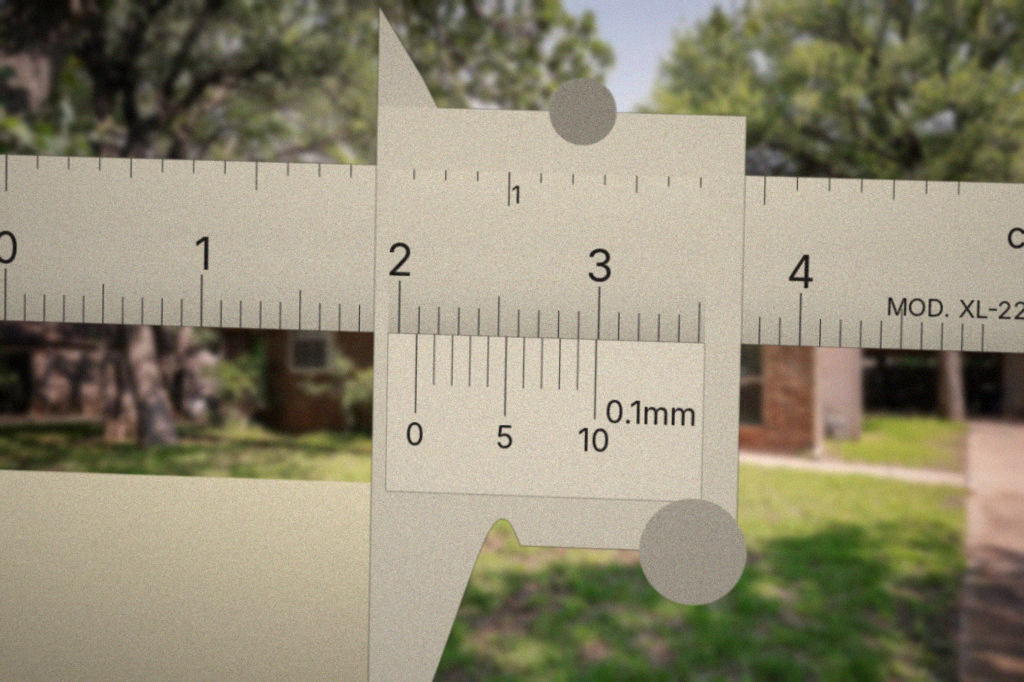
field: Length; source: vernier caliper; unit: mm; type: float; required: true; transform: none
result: 20.9 mm
